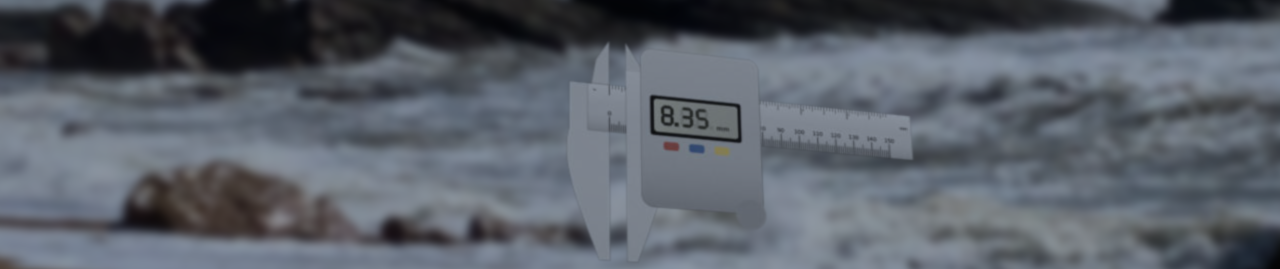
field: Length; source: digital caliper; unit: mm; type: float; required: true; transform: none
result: 8.35 mm
